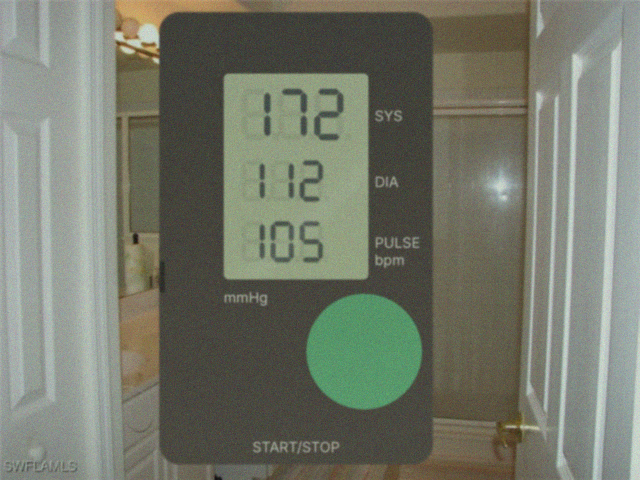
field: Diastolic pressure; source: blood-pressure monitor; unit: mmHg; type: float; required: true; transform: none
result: 112 mmHg
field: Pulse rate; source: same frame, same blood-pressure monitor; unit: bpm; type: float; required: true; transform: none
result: 105 bpm
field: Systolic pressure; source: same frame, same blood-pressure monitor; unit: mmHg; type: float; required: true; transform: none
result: 172 mmHg
